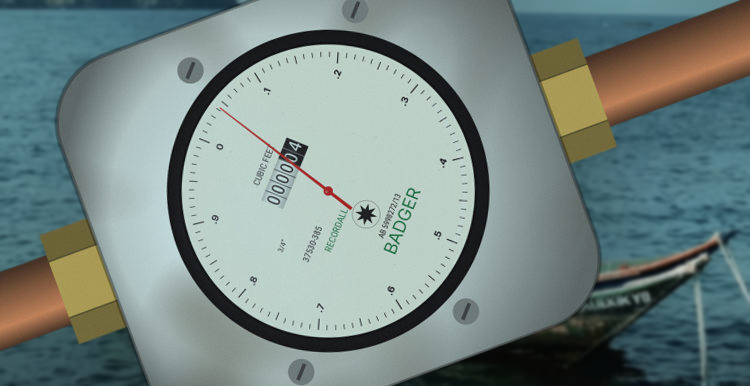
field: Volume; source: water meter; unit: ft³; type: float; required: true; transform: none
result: 4.04 ft³
